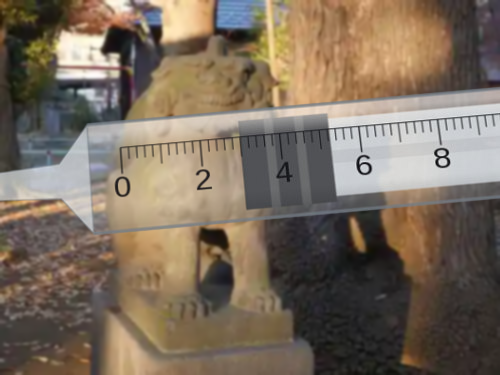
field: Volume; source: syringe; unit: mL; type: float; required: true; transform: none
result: 3 mL
